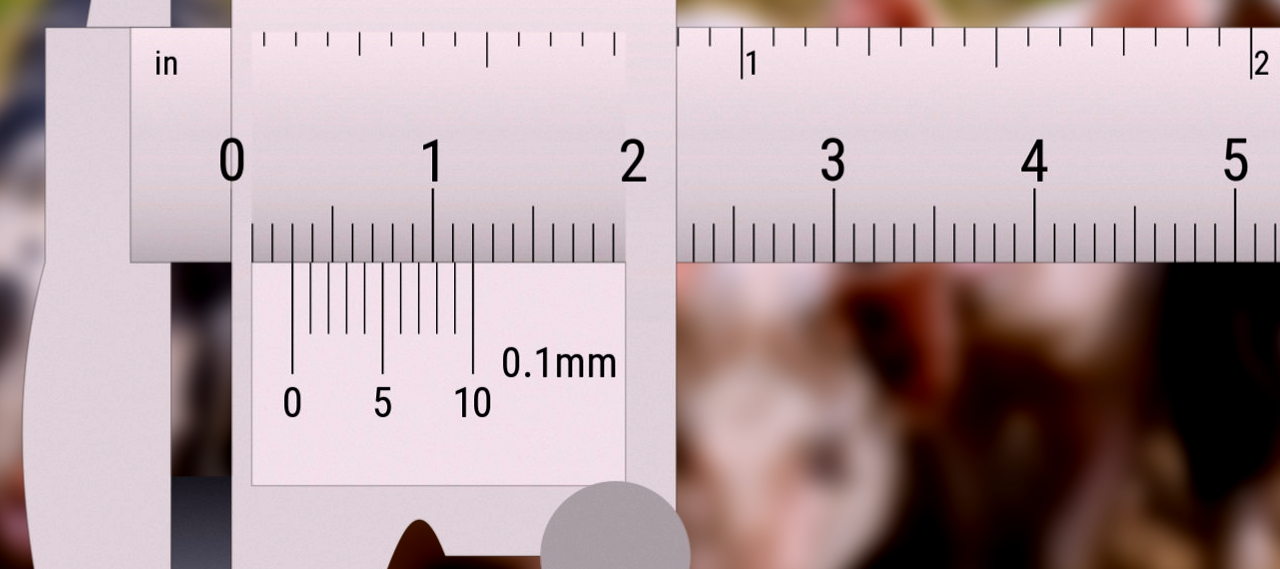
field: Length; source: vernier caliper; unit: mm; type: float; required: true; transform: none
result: 3.0 mm
